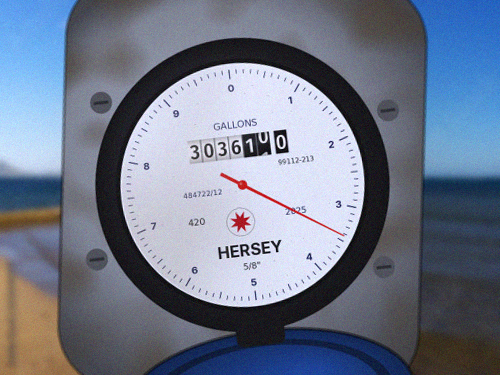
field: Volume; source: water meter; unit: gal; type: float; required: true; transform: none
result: 3036103.4 gal
